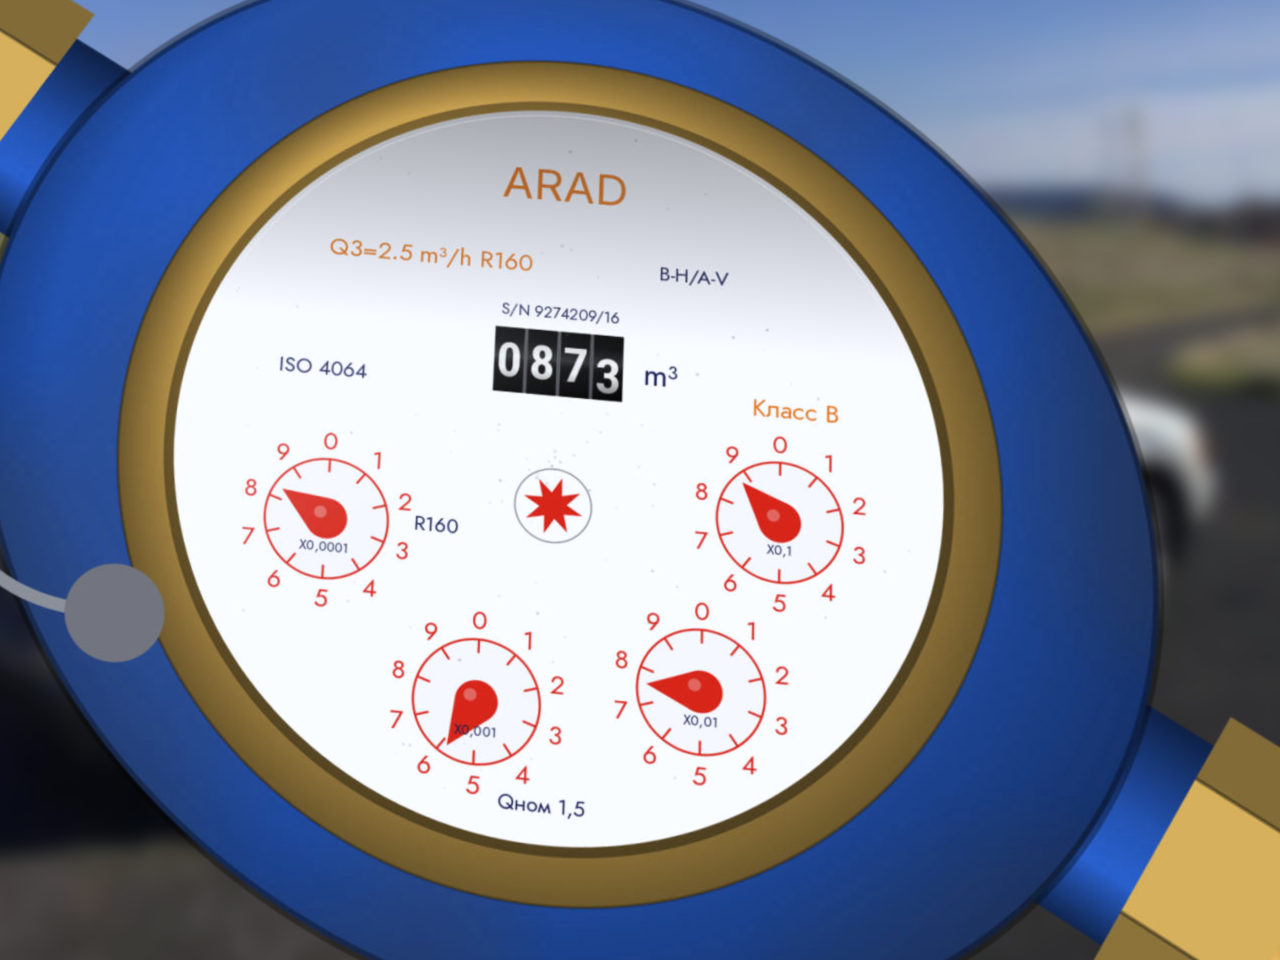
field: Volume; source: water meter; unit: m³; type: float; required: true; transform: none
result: 872.8758 m³
